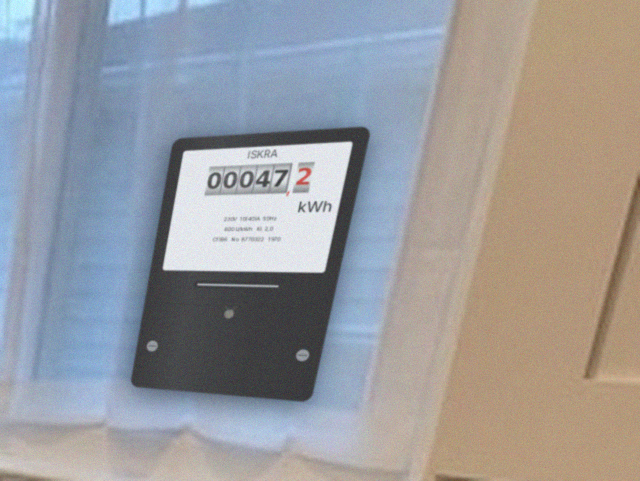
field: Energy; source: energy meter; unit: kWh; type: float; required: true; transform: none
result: 47.2 kWh
